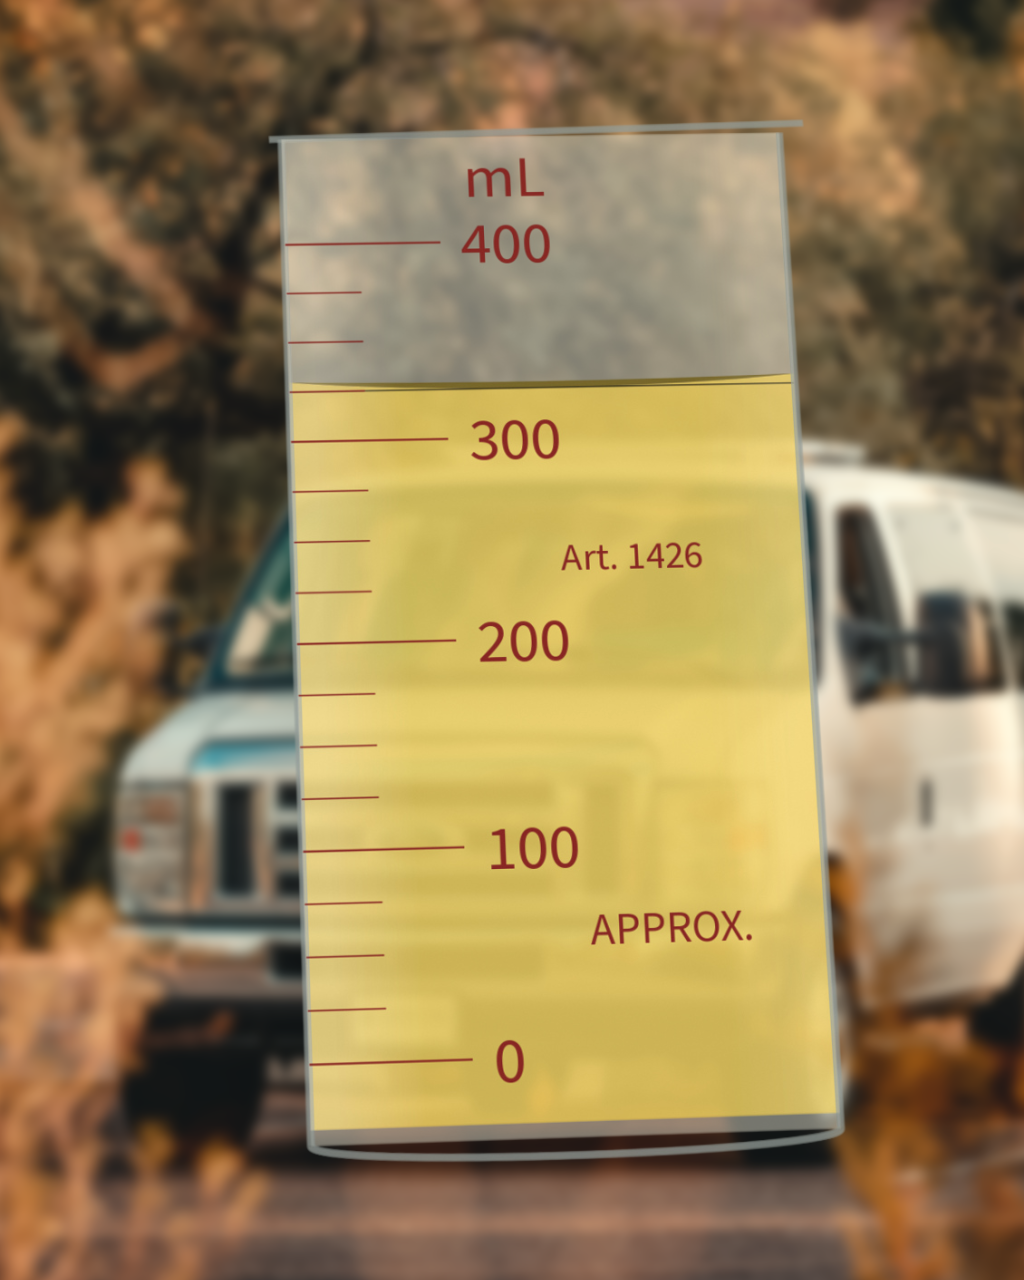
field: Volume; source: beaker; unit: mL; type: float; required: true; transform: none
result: 325 mL
